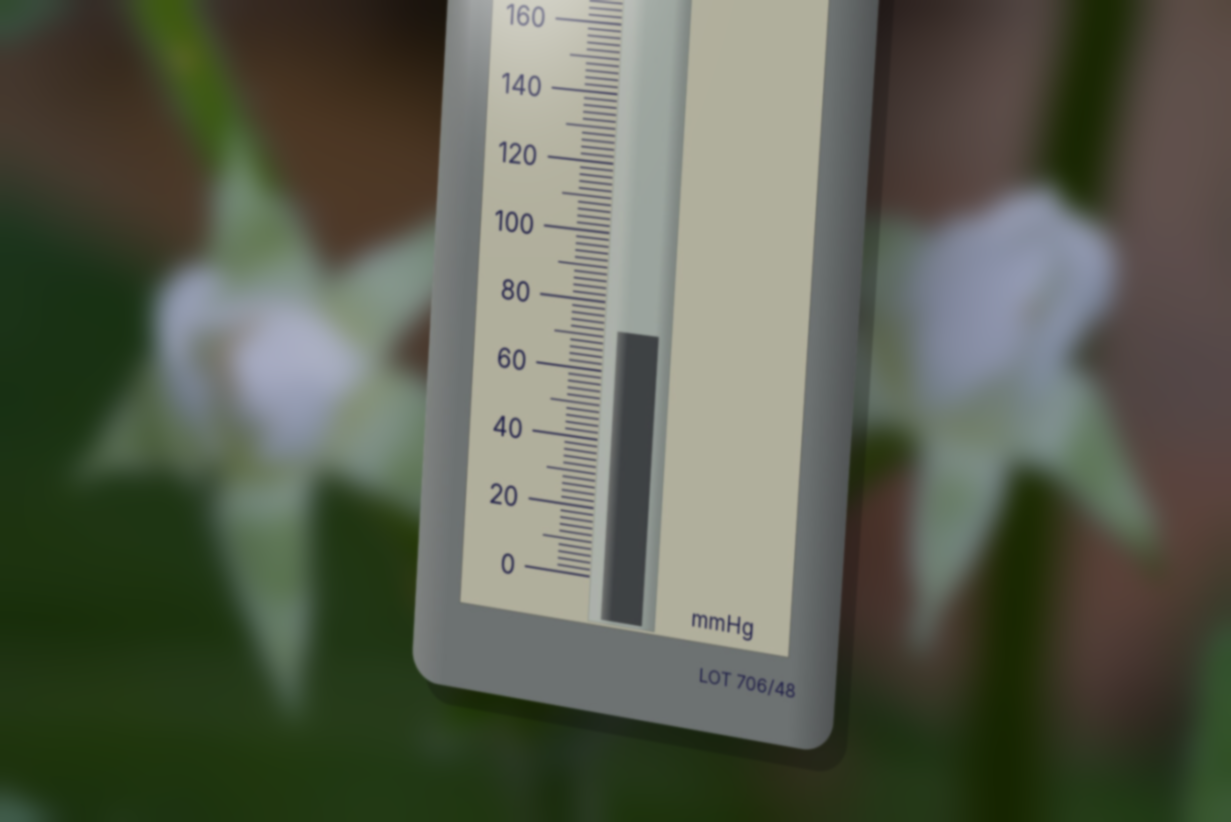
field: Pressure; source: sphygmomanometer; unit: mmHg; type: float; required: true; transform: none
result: 72 mmHg
